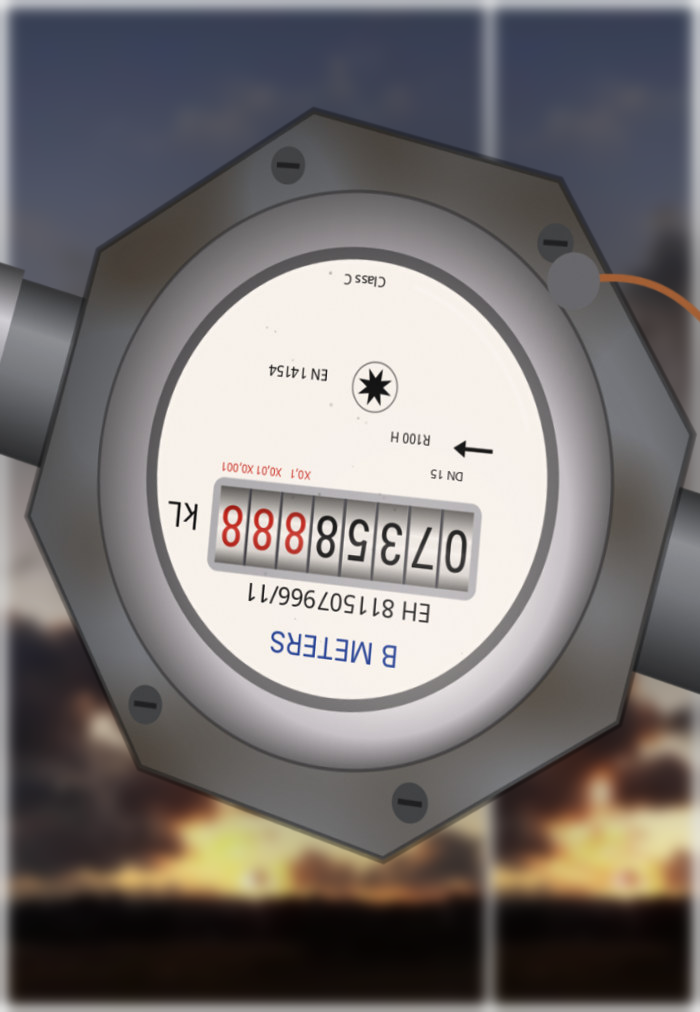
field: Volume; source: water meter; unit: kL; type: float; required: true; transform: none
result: 7358.888 kL
